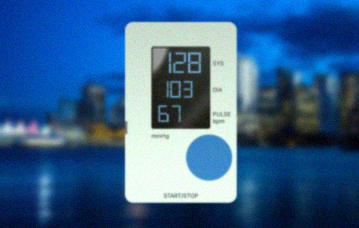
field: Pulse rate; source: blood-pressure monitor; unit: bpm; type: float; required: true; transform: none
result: 67 bpm
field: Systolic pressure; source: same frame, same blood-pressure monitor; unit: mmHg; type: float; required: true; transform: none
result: 128 mmHg
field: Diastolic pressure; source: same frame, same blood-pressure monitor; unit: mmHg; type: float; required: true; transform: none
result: 103 mmHg
